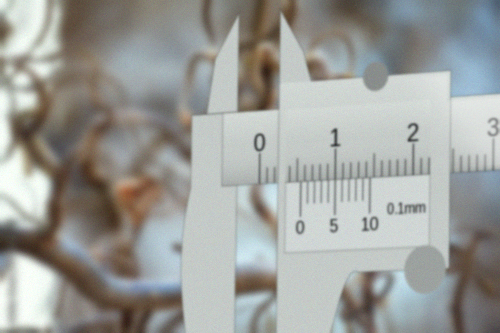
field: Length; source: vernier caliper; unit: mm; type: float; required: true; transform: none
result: 5.5 mm
